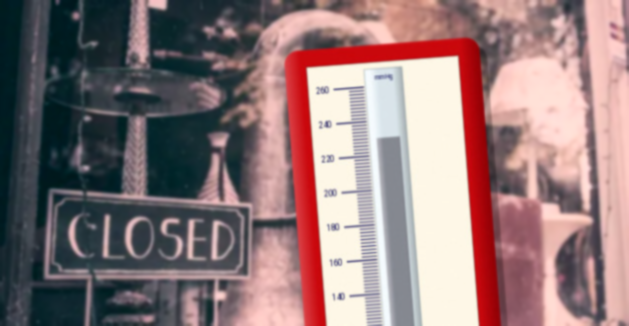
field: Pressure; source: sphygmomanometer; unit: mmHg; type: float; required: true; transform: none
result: 230 mmHg
